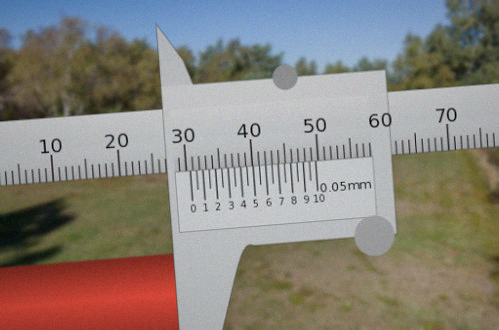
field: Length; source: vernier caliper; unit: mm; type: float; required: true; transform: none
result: 30.6 mm
